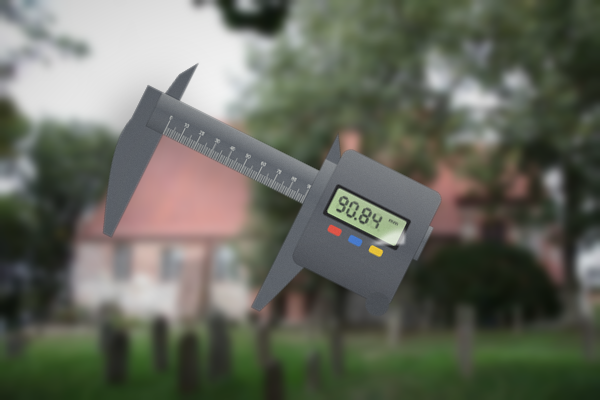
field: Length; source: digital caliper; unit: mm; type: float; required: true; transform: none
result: 90.84 mm
